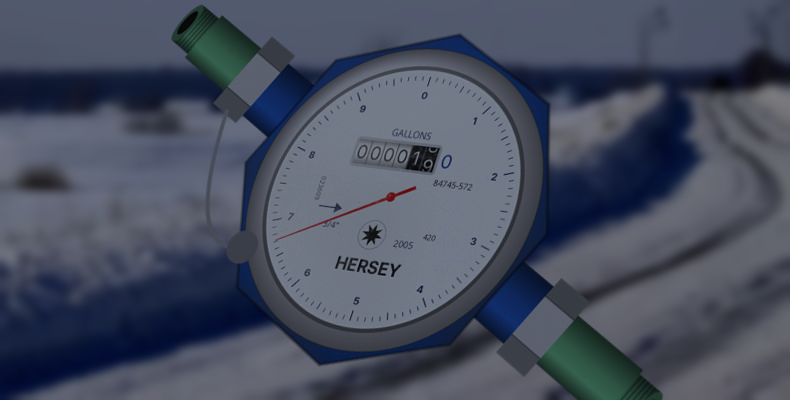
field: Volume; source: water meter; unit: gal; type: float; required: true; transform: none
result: 186.7 gal
